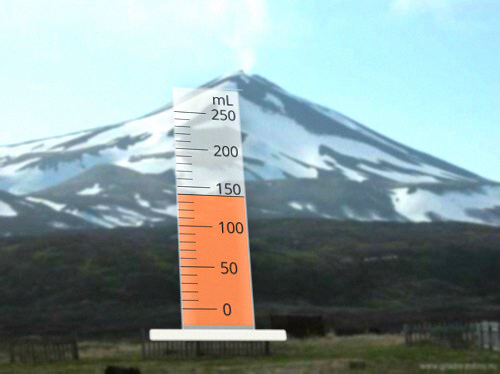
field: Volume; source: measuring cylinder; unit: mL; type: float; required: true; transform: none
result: 140 mL
